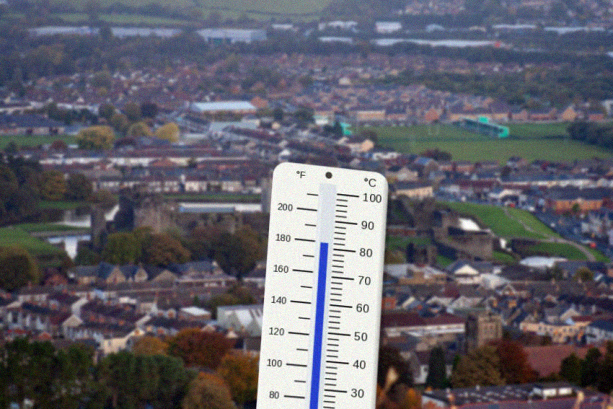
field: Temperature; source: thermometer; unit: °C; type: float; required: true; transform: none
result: 82 °C
